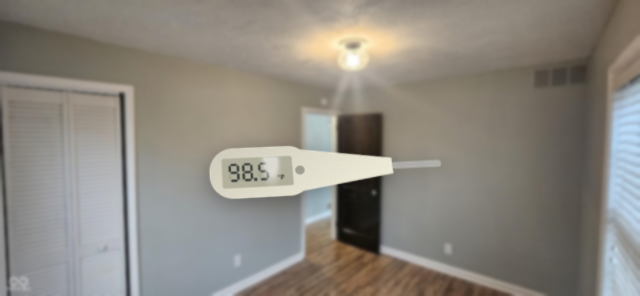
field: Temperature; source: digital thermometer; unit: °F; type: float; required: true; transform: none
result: 98.5 °F
